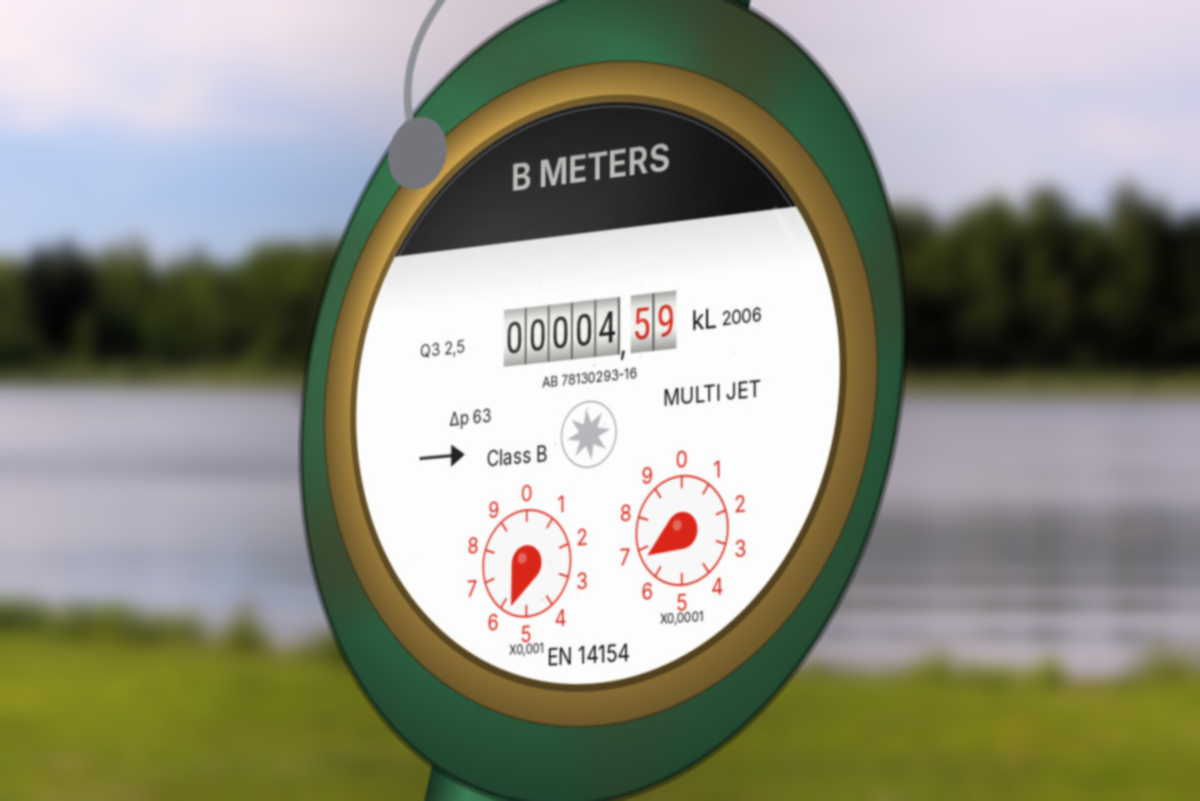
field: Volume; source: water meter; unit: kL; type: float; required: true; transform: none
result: 4.5956 kL
